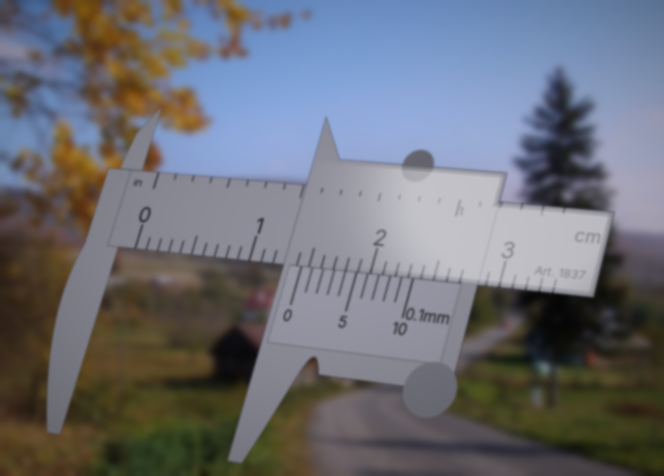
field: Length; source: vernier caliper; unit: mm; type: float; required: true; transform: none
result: 14.4 mm
